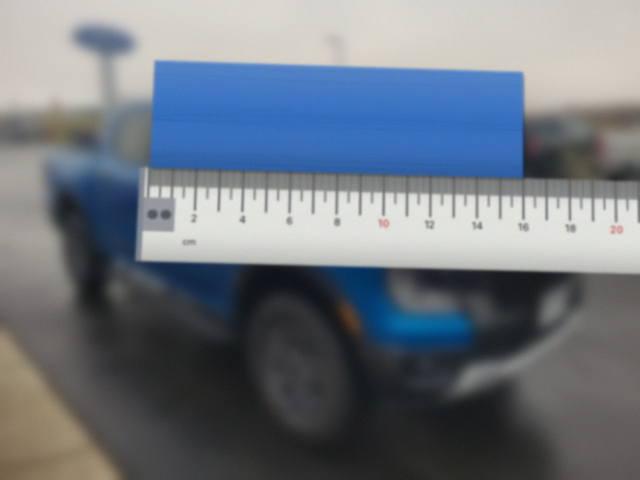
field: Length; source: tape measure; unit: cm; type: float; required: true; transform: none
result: 16 cm
